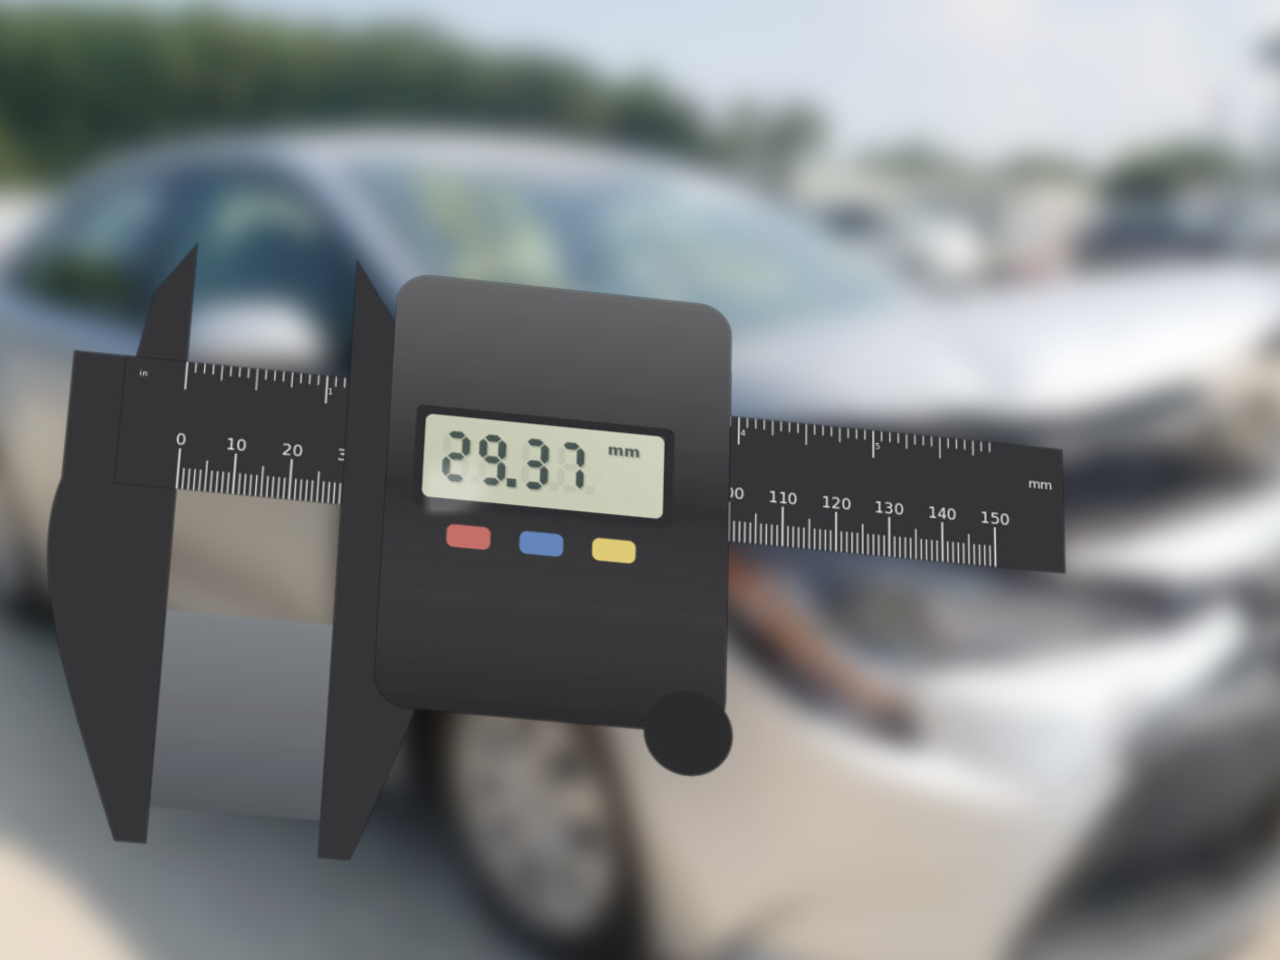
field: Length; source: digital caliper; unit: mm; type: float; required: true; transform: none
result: 29.37 mm
